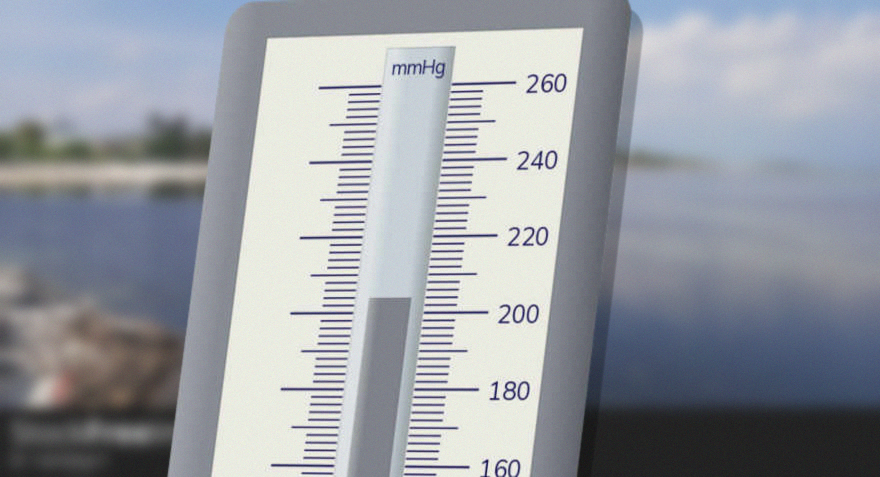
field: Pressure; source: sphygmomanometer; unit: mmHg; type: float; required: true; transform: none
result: 204 mmHg
